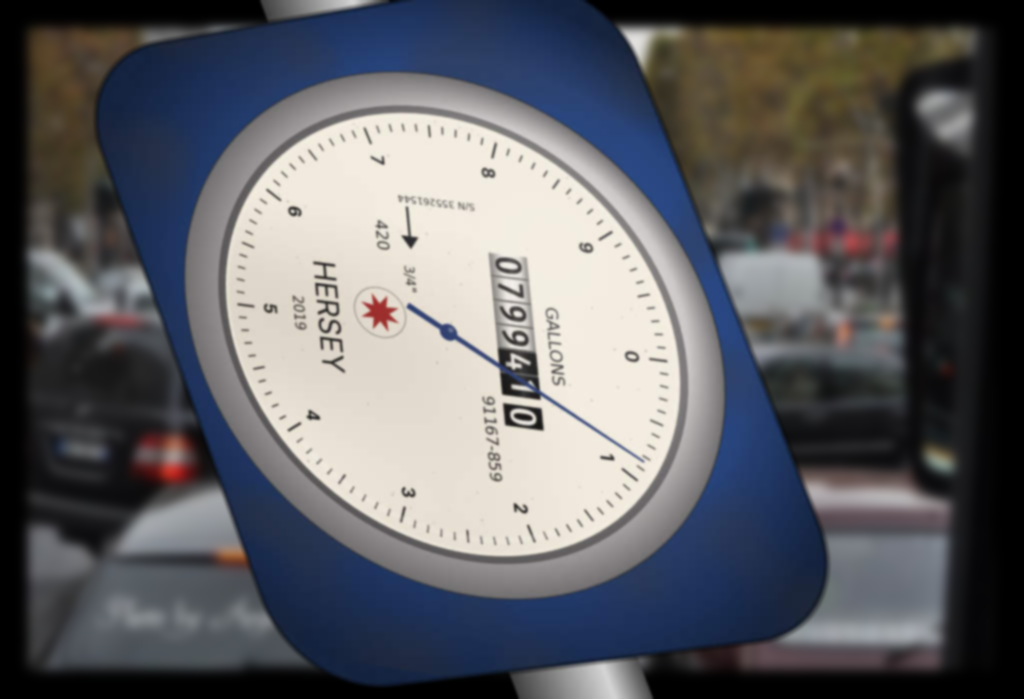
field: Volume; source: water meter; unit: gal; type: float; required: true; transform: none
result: 799410.8 gal
